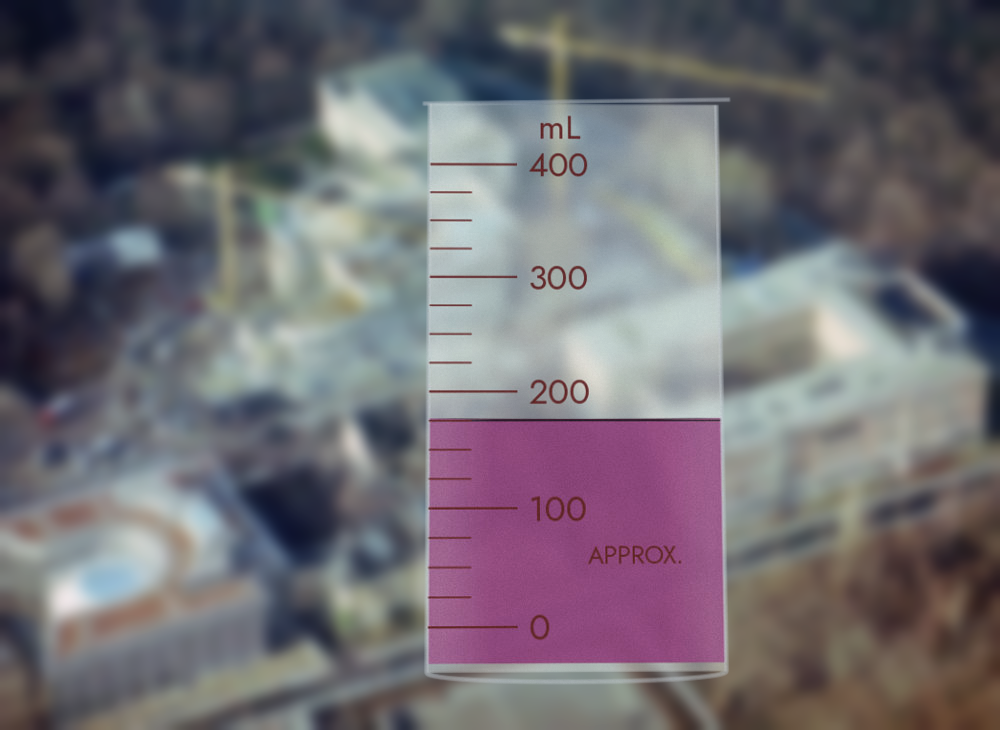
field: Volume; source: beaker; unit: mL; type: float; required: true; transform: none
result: 175 mL
